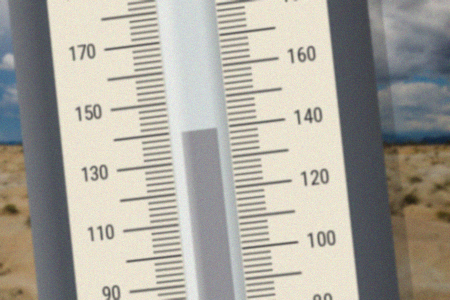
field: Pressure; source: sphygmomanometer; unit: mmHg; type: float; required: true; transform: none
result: 140 mmHg
